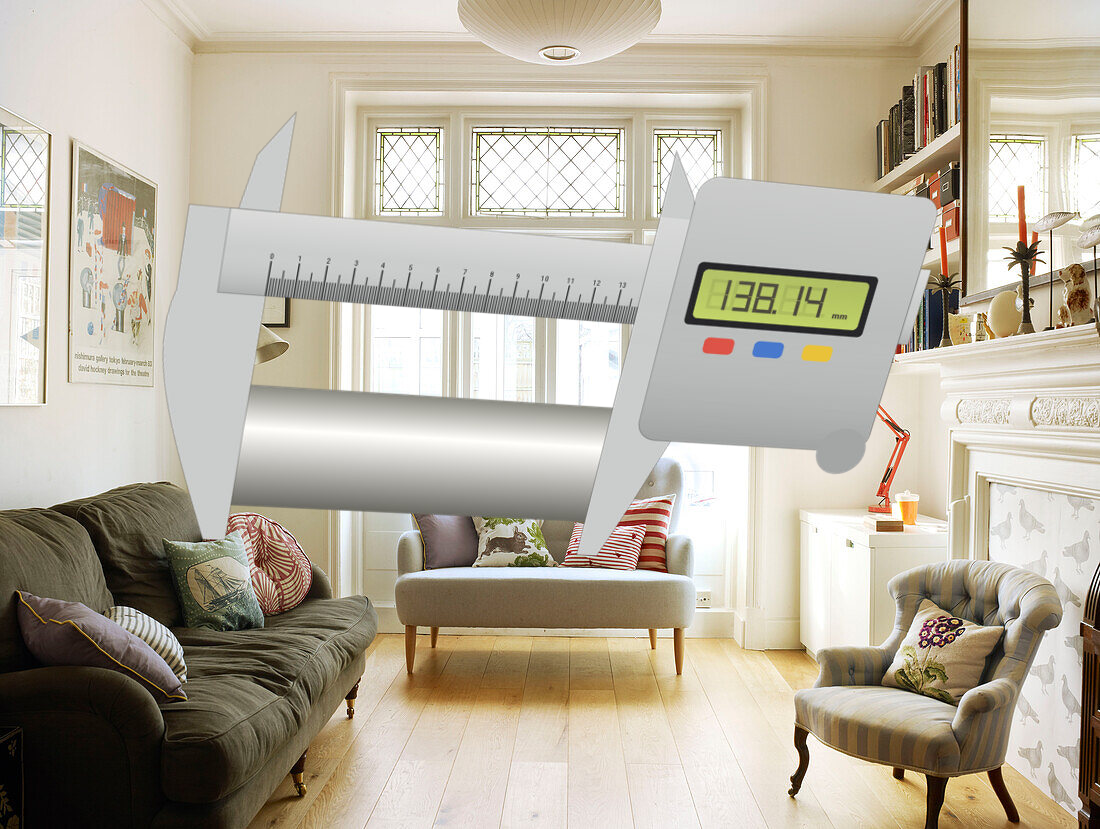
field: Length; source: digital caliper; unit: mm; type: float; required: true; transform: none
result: 138.14 mm
